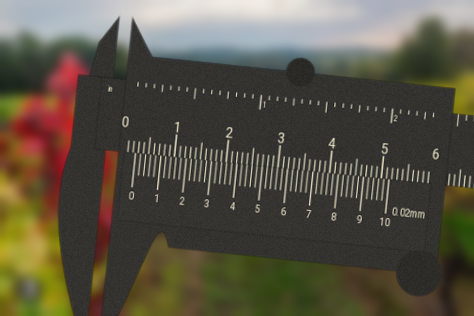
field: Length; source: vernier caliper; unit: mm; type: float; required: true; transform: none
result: 2.5 mm
